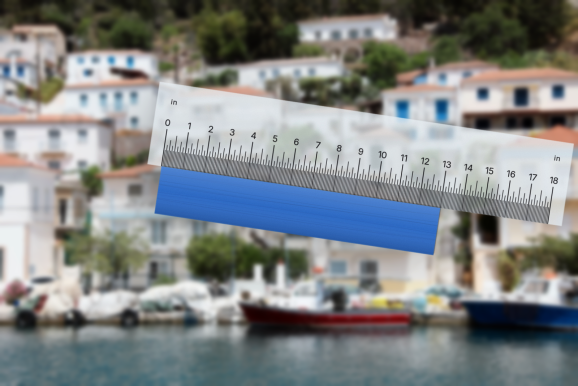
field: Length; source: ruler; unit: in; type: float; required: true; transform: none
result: 13 in
